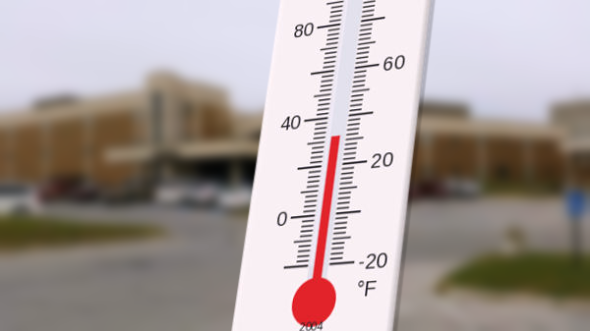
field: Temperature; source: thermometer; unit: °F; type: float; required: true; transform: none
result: 32 °F
